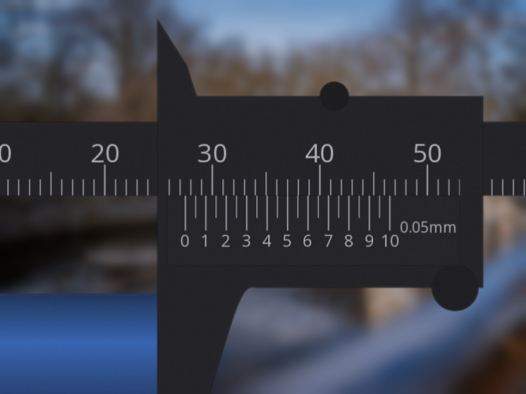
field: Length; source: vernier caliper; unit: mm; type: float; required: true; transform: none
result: 27.5 mm
